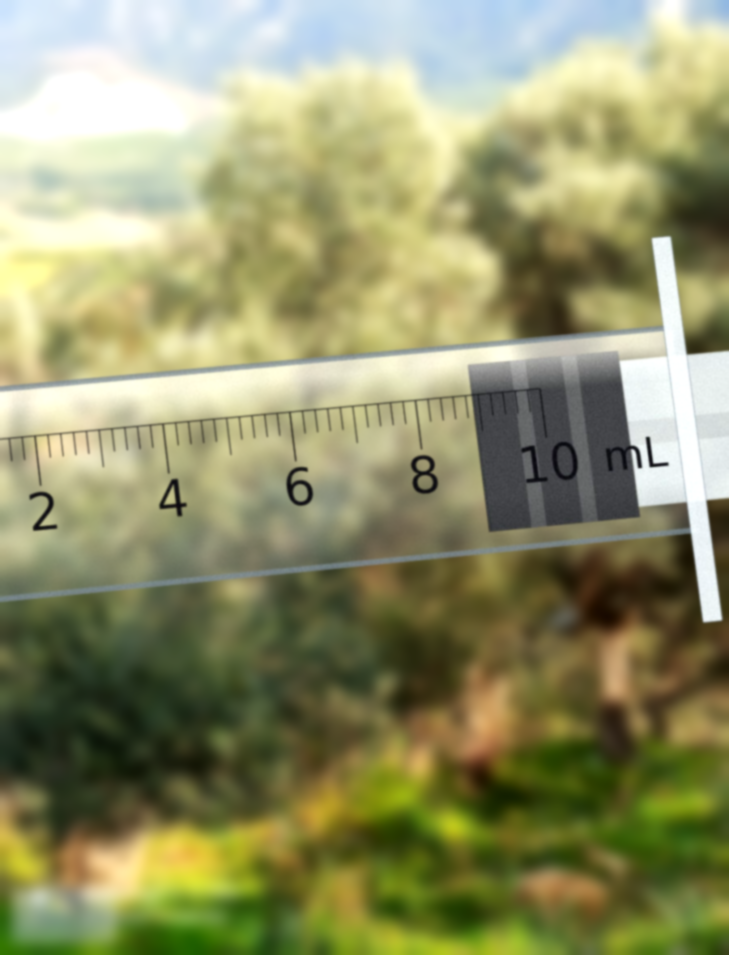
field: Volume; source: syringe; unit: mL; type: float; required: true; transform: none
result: 8.9 mL
